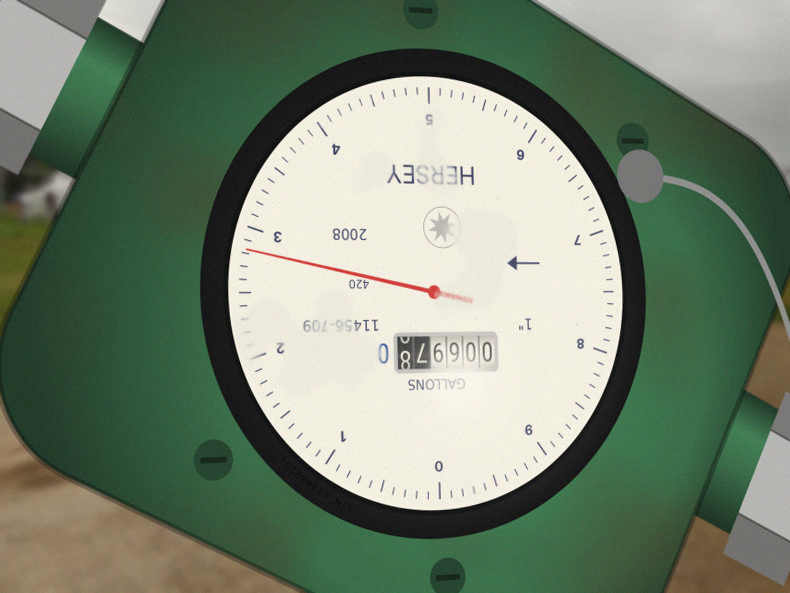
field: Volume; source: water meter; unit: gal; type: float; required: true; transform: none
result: 69782.8 gal
